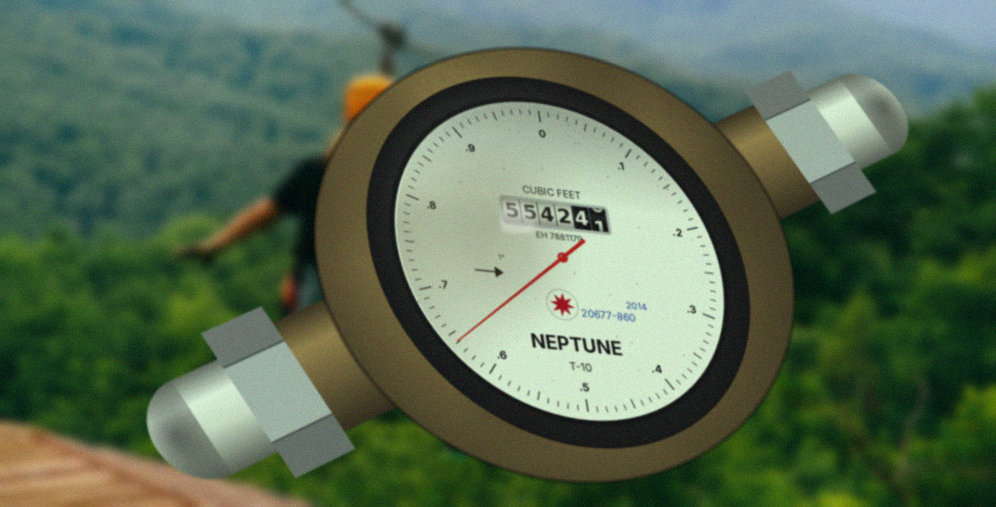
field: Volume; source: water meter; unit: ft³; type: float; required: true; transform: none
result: 554240.64 ft³
